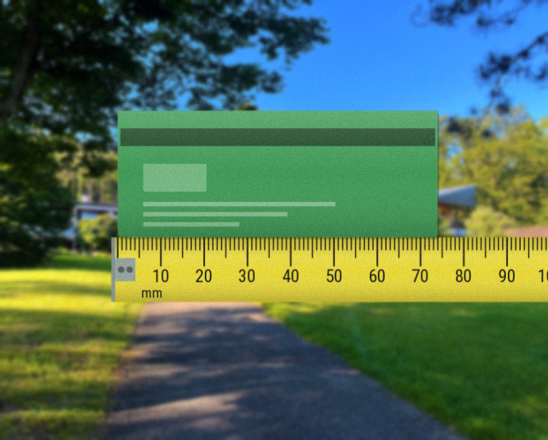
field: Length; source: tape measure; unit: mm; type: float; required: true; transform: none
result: 74 mm
